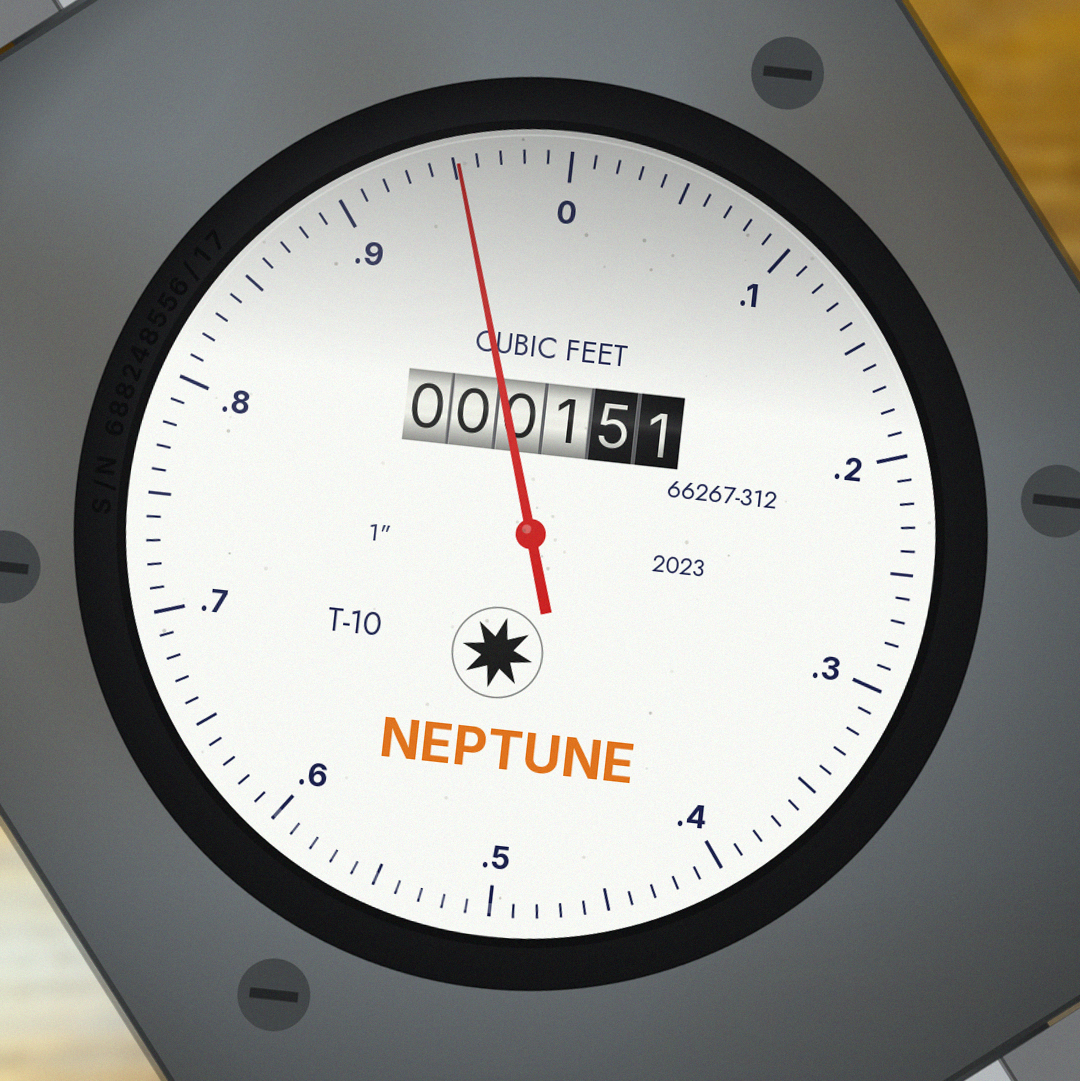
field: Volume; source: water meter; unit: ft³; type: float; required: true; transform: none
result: 150.95 ft³
